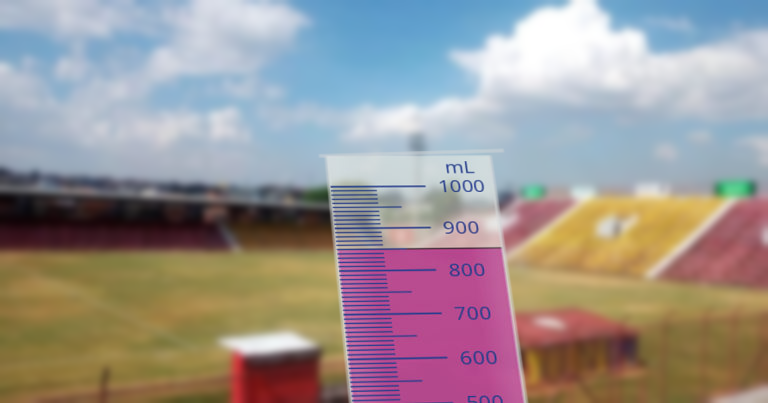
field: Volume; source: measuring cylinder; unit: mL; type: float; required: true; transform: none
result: 850 mL
